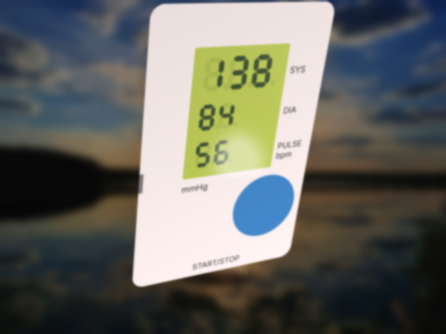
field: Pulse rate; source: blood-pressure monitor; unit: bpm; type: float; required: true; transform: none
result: 56 bpm
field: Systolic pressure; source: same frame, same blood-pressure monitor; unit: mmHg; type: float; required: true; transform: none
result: 138 mmHg
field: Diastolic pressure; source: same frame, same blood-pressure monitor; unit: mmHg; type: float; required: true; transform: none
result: 84 mmHg
